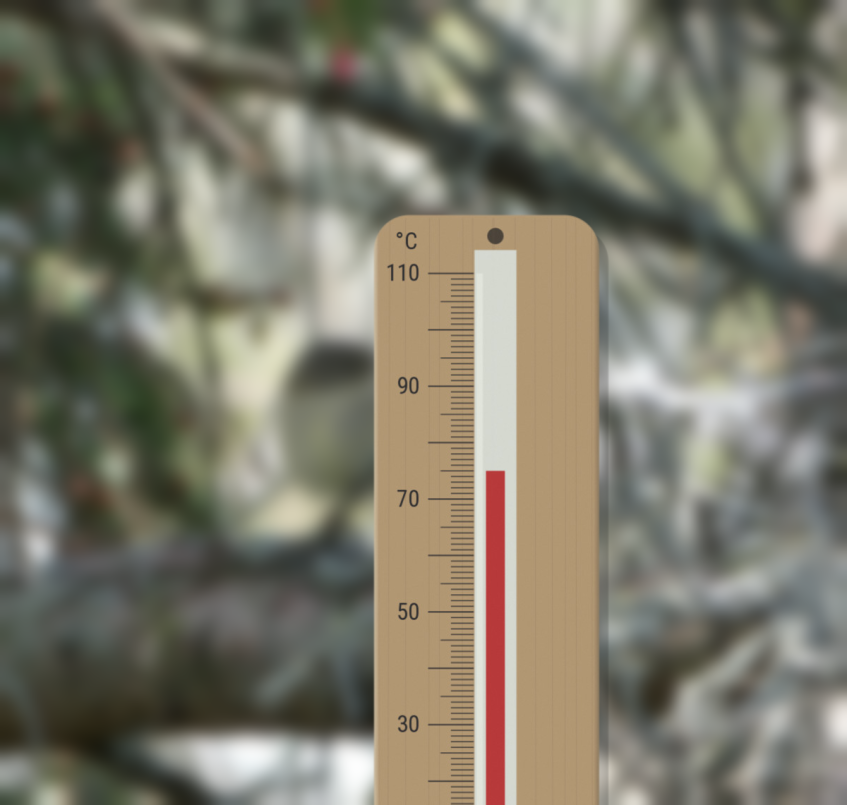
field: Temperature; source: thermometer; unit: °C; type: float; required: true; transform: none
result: 75 °C
